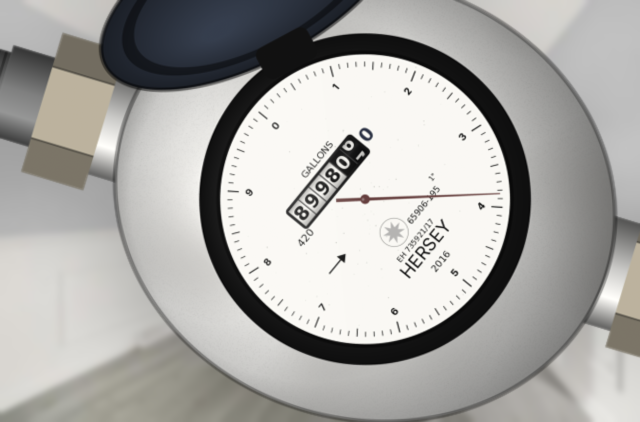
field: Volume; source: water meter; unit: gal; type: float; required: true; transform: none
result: 8998063.8 gal
